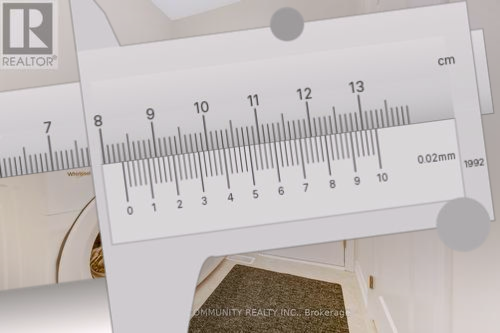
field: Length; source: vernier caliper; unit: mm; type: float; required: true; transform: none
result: 83.5 mm
